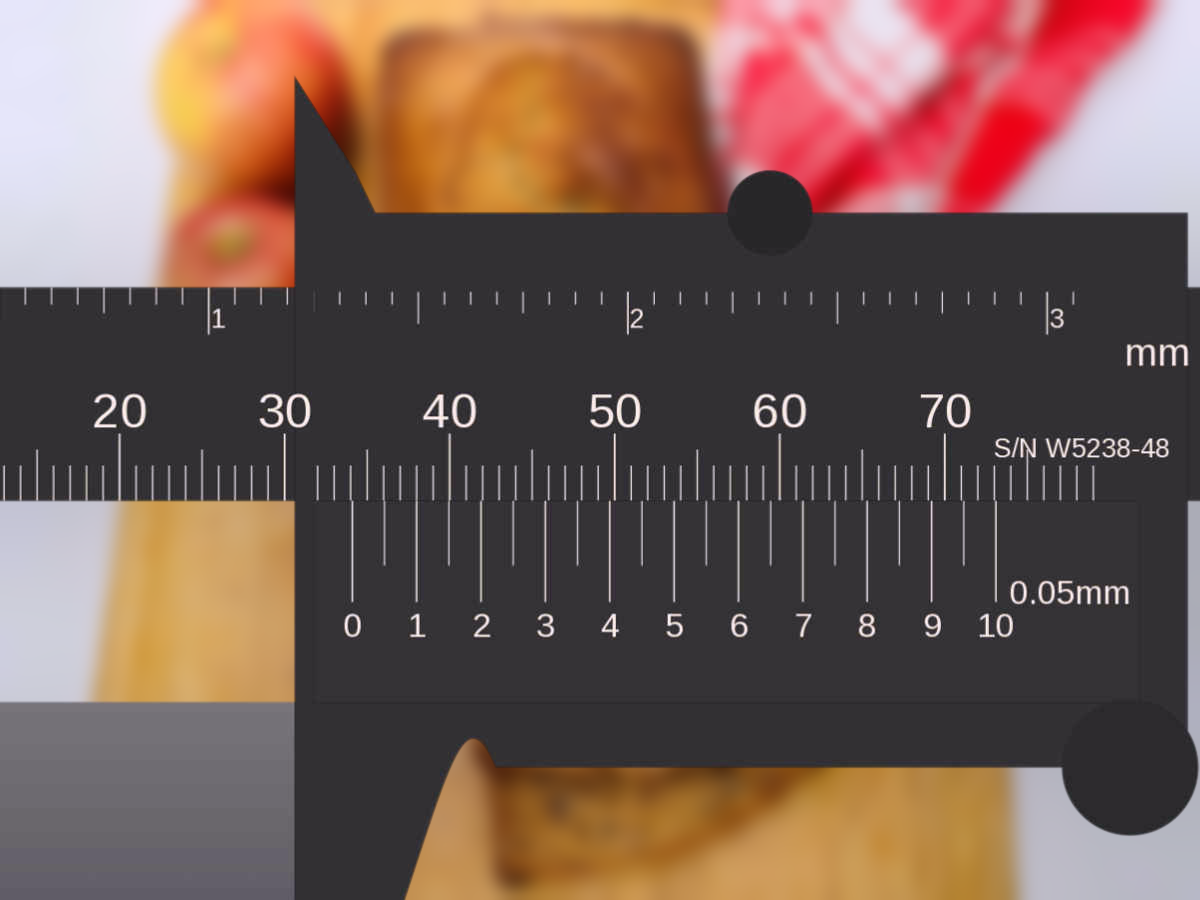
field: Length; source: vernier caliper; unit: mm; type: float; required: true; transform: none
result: 34.1 mm
